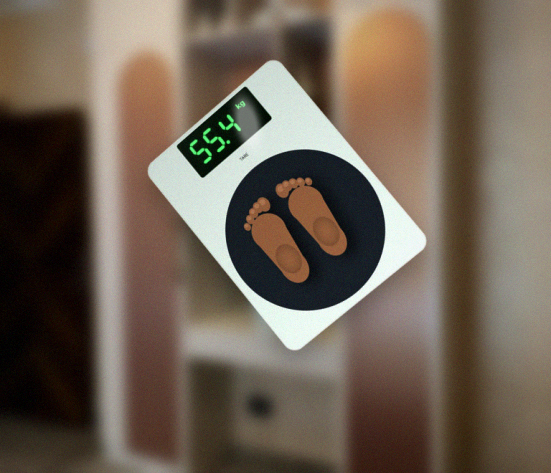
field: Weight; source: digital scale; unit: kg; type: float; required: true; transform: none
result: 55.4 kg
